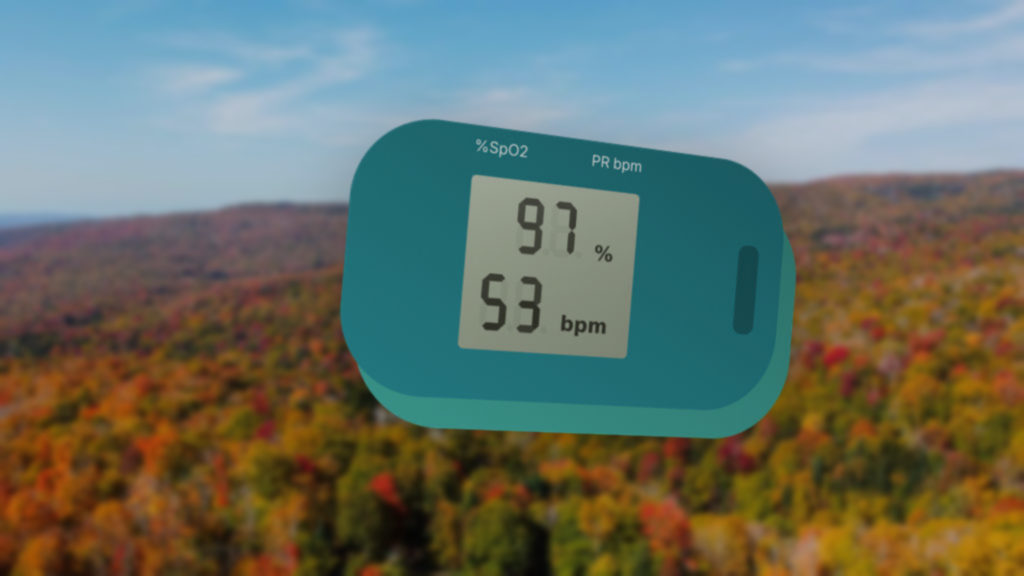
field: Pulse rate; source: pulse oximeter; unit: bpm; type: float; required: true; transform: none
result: 53 bpm
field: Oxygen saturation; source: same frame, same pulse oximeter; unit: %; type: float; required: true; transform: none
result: 97 %
